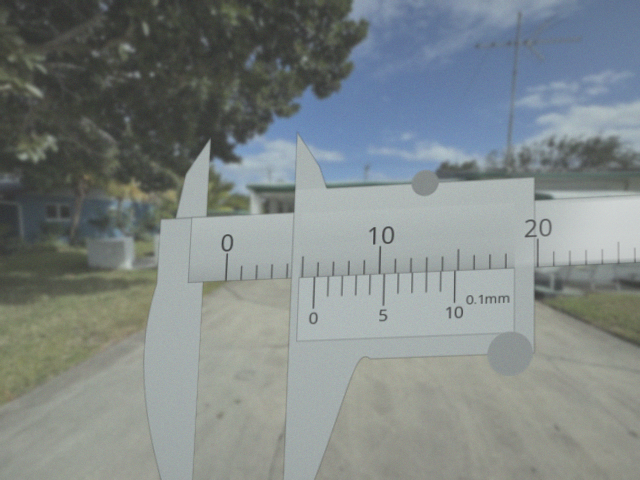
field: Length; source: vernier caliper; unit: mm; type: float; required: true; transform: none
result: 5.8 mm
